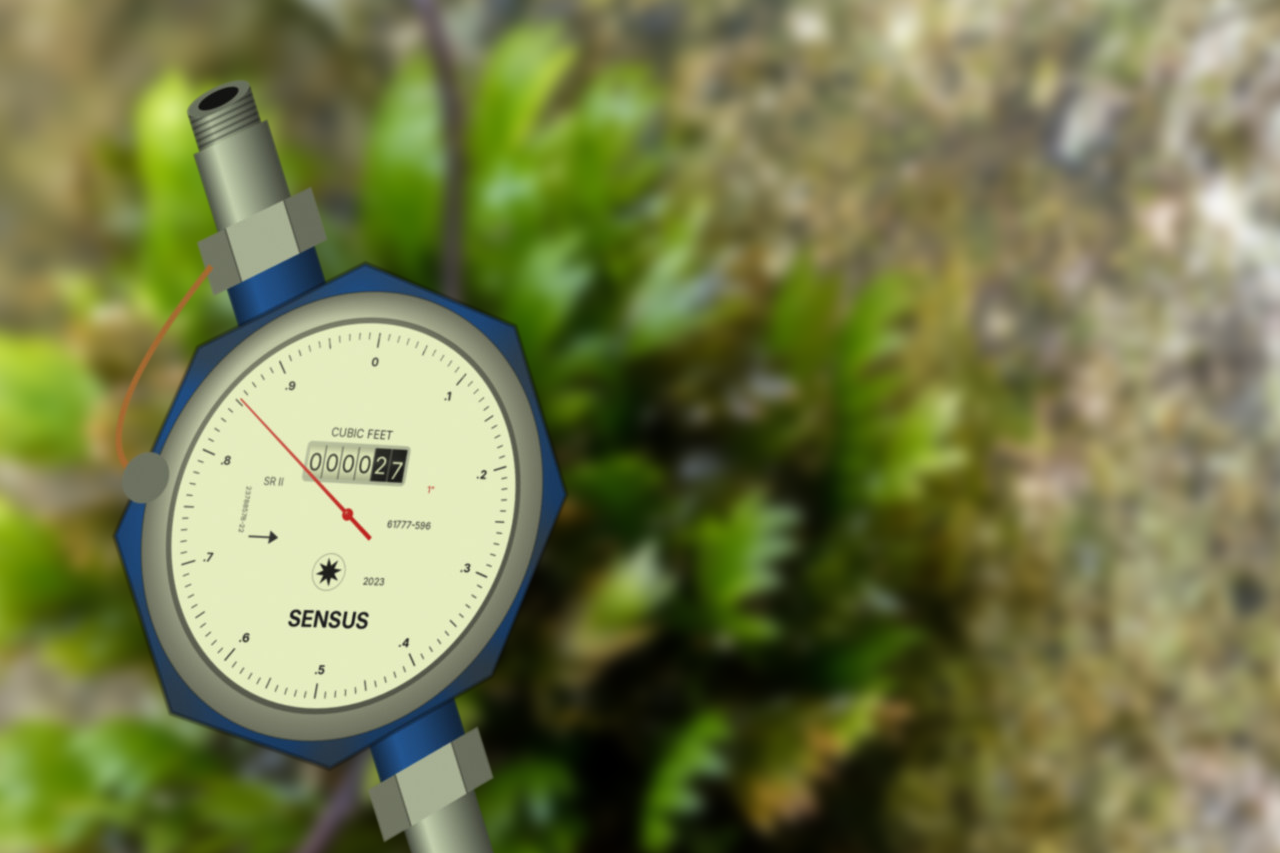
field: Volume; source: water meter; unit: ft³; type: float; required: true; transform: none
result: 26.85 ft³
